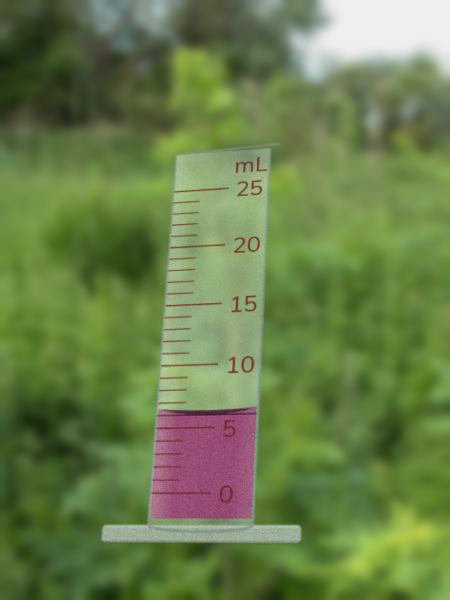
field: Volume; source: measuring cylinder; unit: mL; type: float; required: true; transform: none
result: 6 mL
